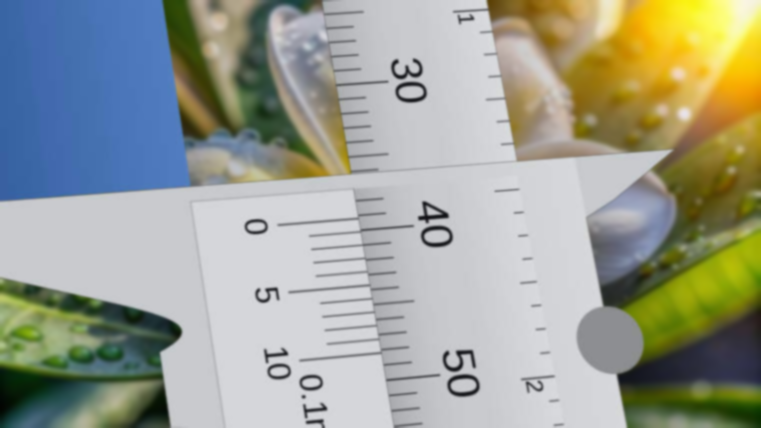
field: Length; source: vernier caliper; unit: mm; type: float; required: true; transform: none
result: 39.2 mm
